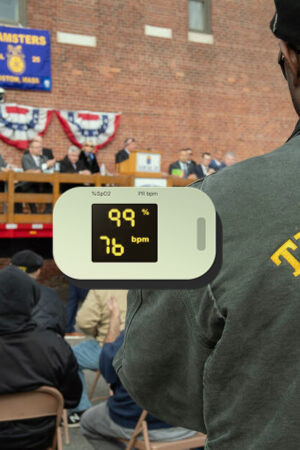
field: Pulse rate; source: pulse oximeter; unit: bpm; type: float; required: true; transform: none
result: 76 bpm
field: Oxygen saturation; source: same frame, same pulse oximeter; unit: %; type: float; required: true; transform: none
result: 99 %
